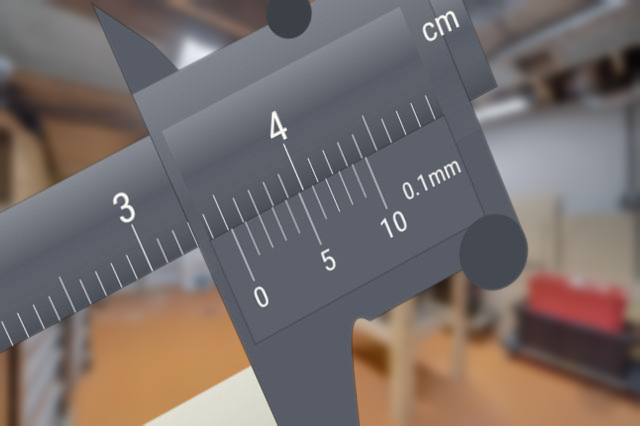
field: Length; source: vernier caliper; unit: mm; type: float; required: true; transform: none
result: 35.2 mm
